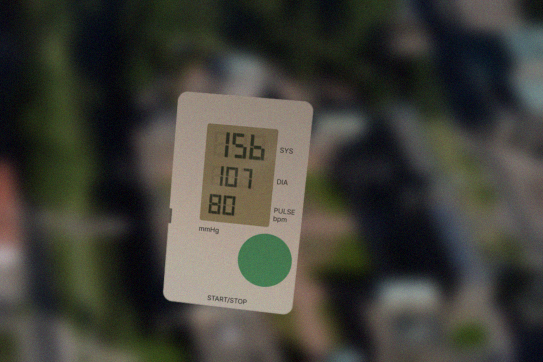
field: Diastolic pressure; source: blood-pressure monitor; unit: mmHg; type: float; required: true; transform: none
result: 107 mmHg
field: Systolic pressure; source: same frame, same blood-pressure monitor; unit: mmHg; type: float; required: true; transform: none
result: 156 mmHg
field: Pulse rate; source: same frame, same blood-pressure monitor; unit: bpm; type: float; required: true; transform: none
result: 80 bpm
